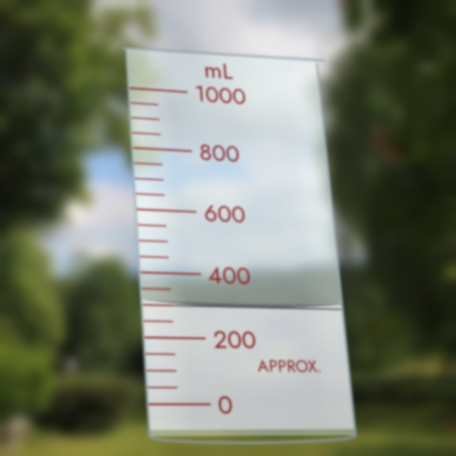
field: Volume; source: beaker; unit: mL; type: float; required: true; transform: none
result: 300 mL
